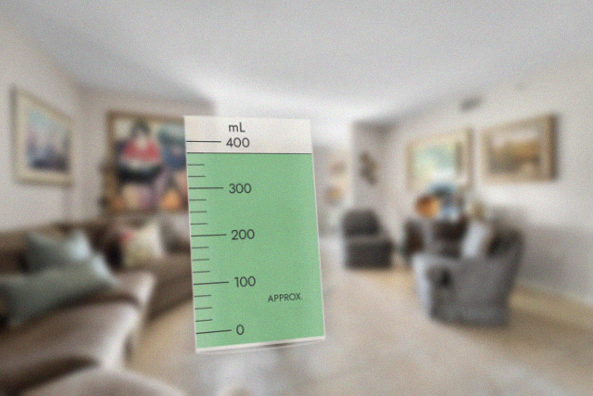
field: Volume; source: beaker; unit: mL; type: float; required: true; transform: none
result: 375 mL
